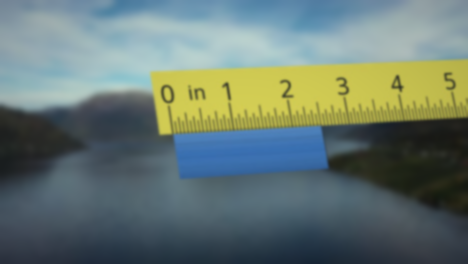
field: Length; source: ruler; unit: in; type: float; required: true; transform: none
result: 2.5 in
